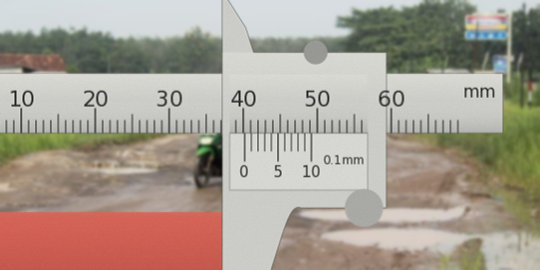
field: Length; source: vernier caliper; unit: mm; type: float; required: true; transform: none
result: 40.2 mm
